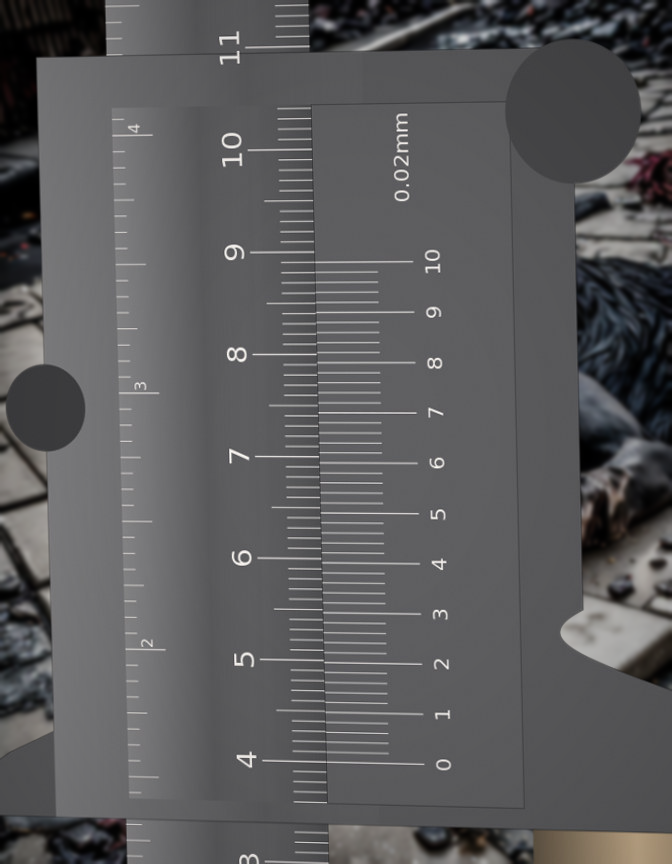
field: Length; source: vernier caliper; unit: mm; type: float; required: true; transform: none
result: 40.0 mm
